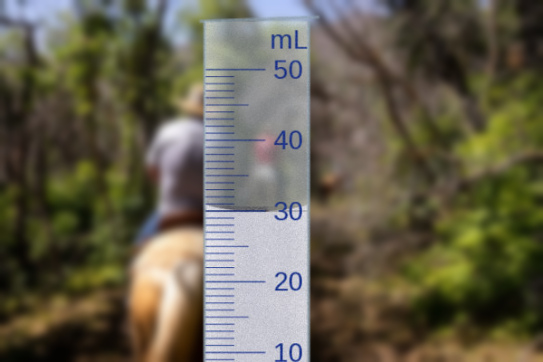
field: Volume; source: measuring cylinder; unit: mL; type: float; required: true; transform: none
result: 30 mL
